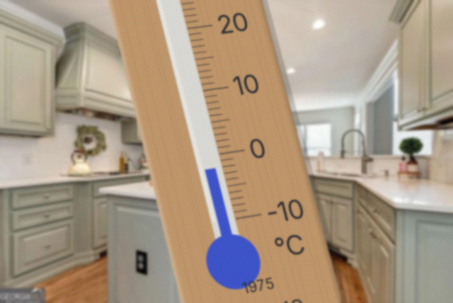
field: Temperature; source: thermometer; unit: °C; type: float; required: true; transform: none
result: -2 °C
